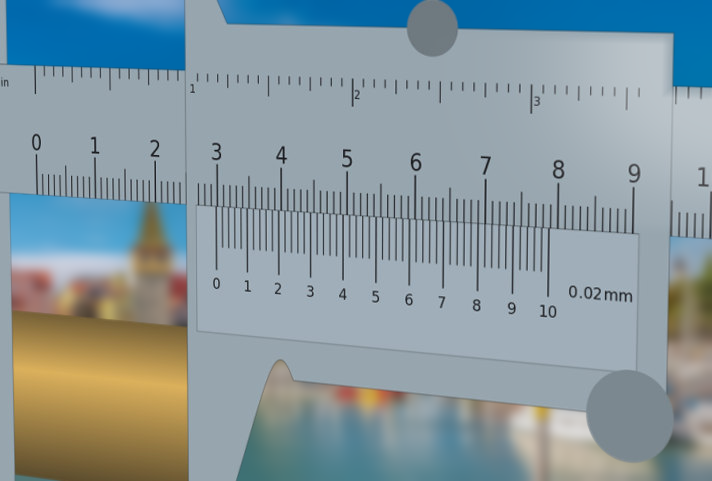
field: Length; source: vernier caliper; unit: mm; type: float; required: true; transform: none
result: 29.8 mm
